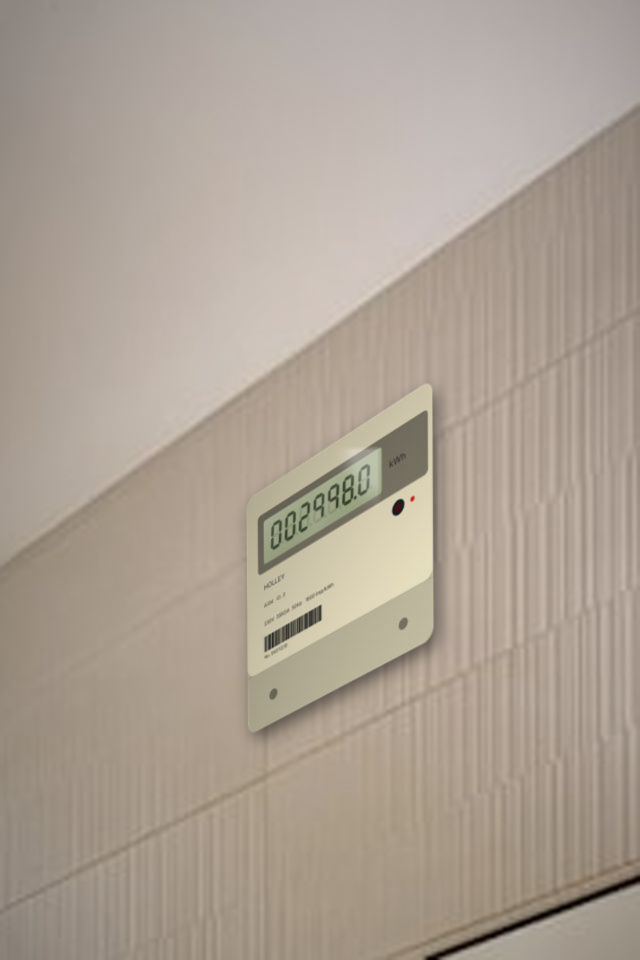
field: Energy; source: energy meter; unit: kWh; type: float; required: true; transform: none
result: 2998.0 kWh
